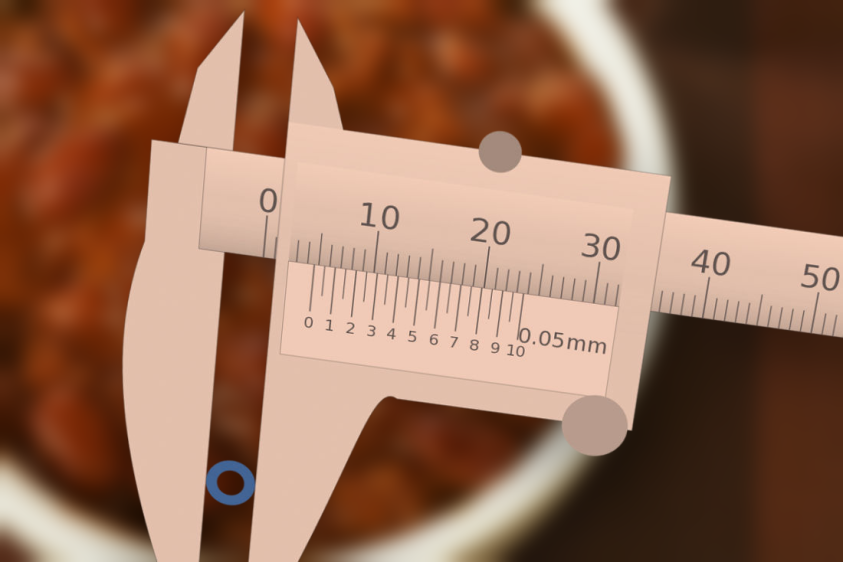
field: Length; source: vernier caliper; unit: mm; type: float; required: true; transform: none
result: 4.6 mm
